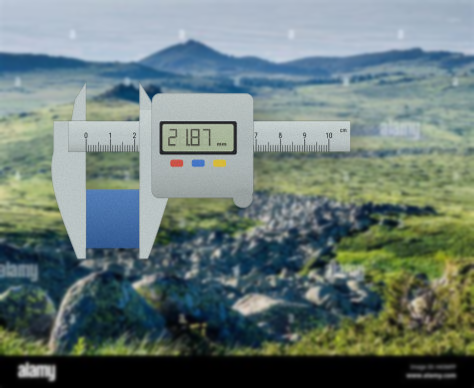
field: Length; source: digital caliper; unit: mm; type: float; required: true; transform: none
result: 21.87 mm
